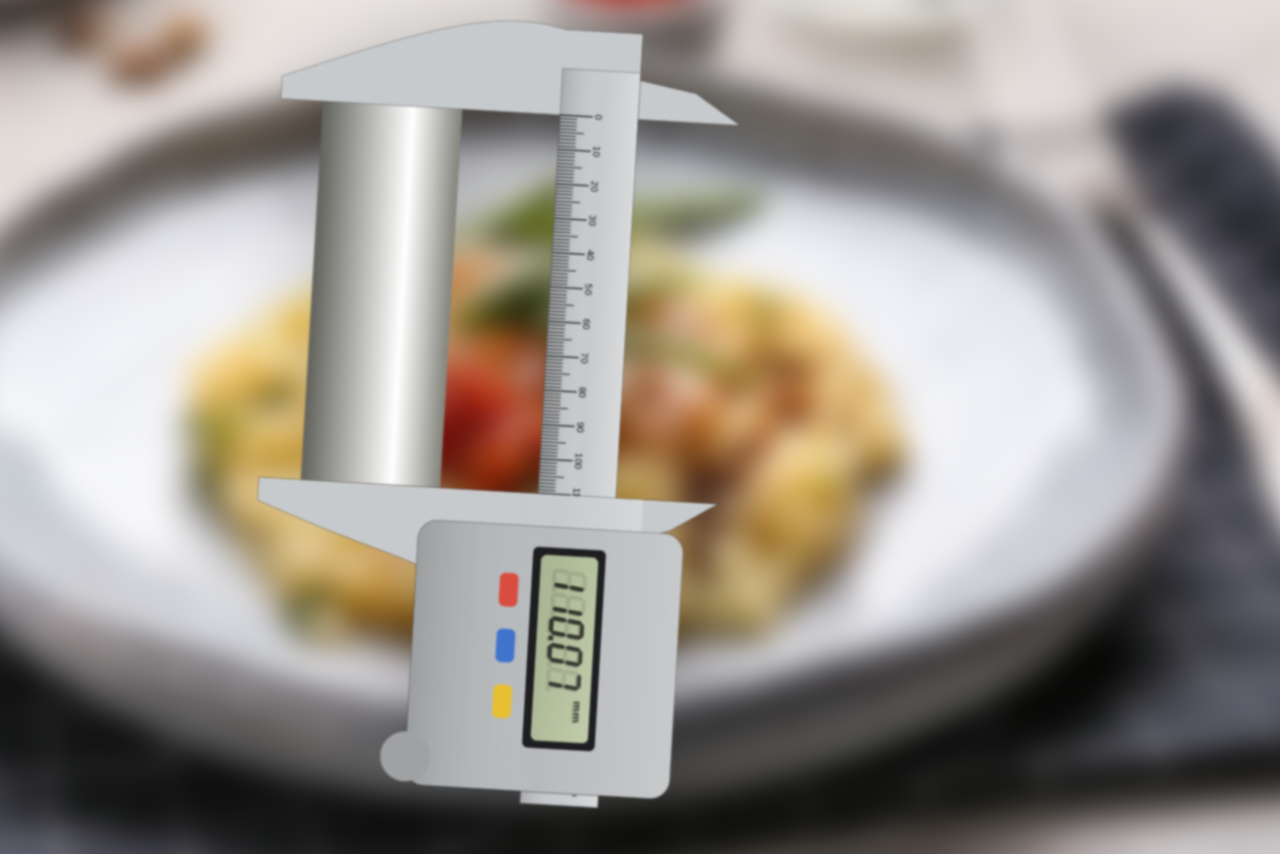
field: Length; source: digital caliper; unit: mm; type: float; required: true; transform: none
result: 110.07 mm
